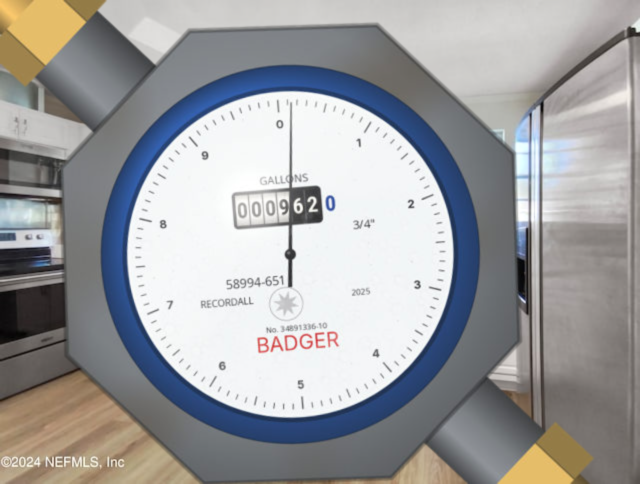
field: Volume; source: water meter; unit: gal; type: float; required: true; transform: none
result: 9620.1 gal
